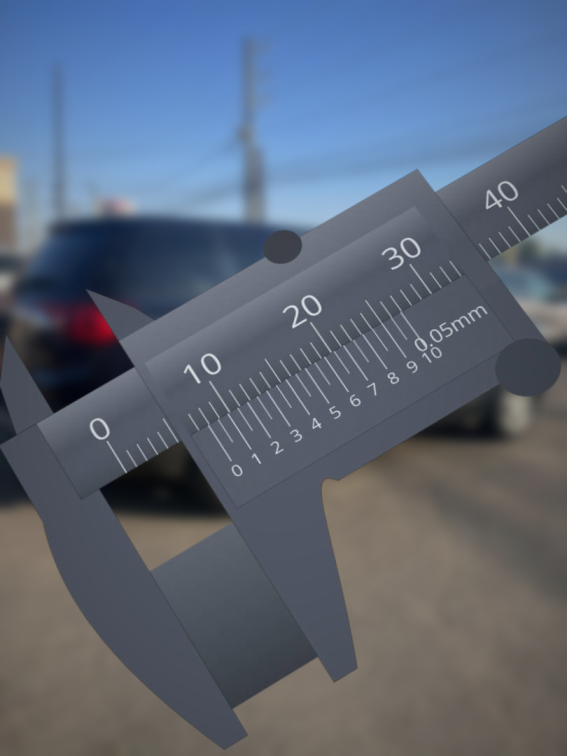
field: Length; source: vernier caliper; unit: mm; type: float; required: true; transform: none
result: 7.9 mm
